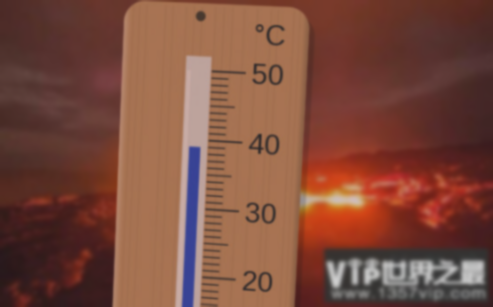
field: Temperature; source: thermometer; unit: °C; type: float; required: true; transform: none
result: 39 °C
